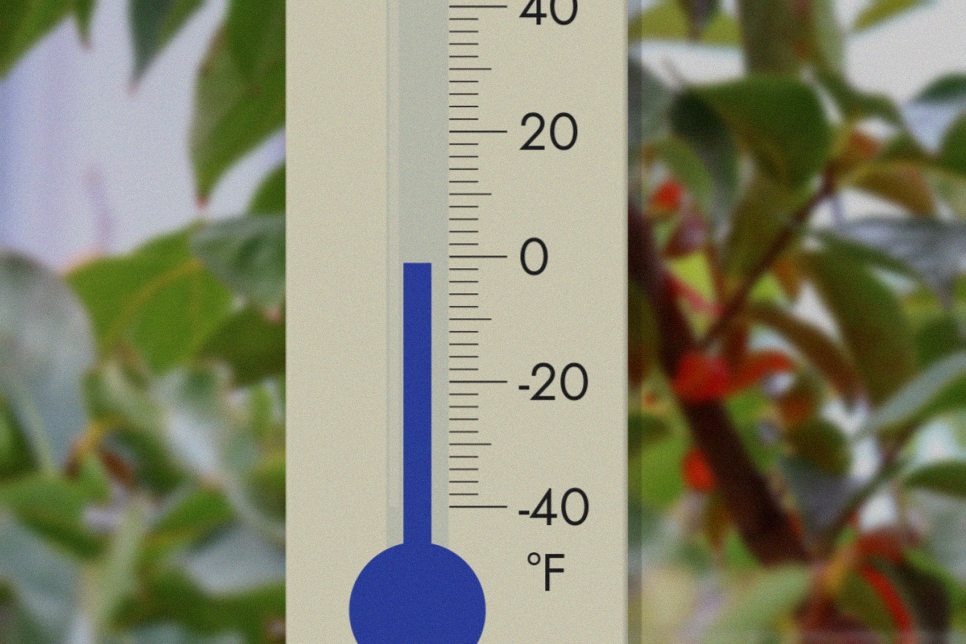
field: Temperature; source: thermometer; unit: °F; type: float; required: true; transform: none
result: -1 °F
